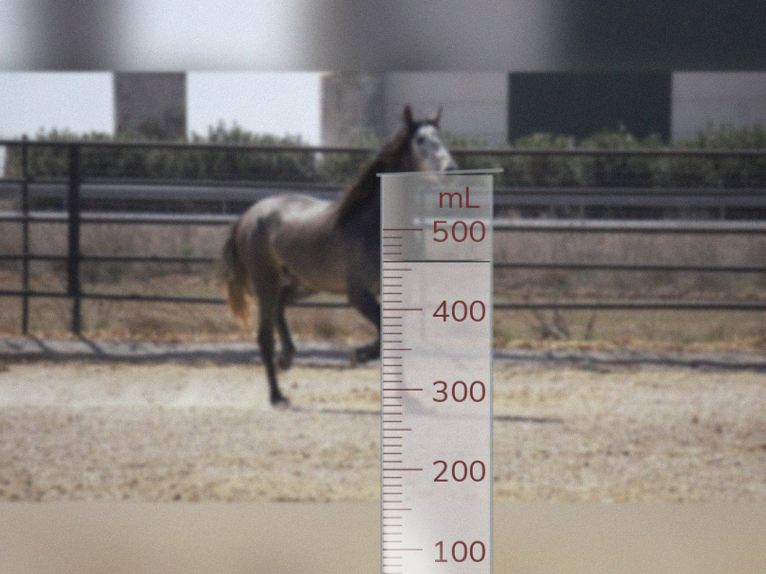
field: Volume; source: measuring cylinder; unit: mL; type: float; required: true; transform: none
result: 460 mL
